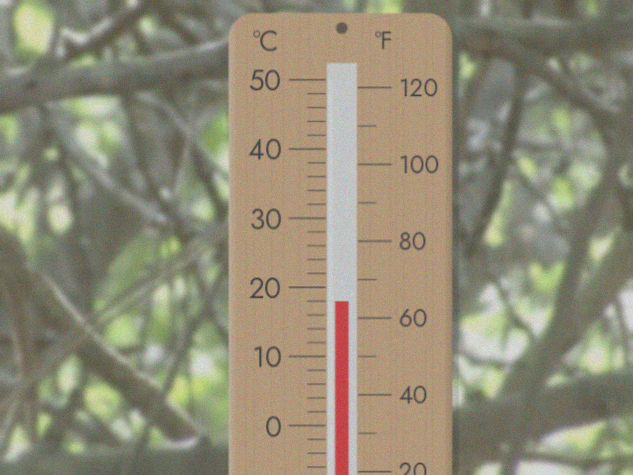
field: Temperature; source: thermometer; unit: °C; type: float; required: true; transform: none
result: 18 °C
